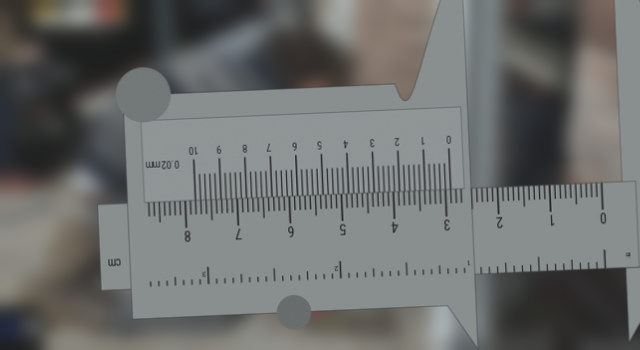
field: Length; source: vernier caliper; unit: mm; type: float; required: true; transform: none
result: 29.0 mm
